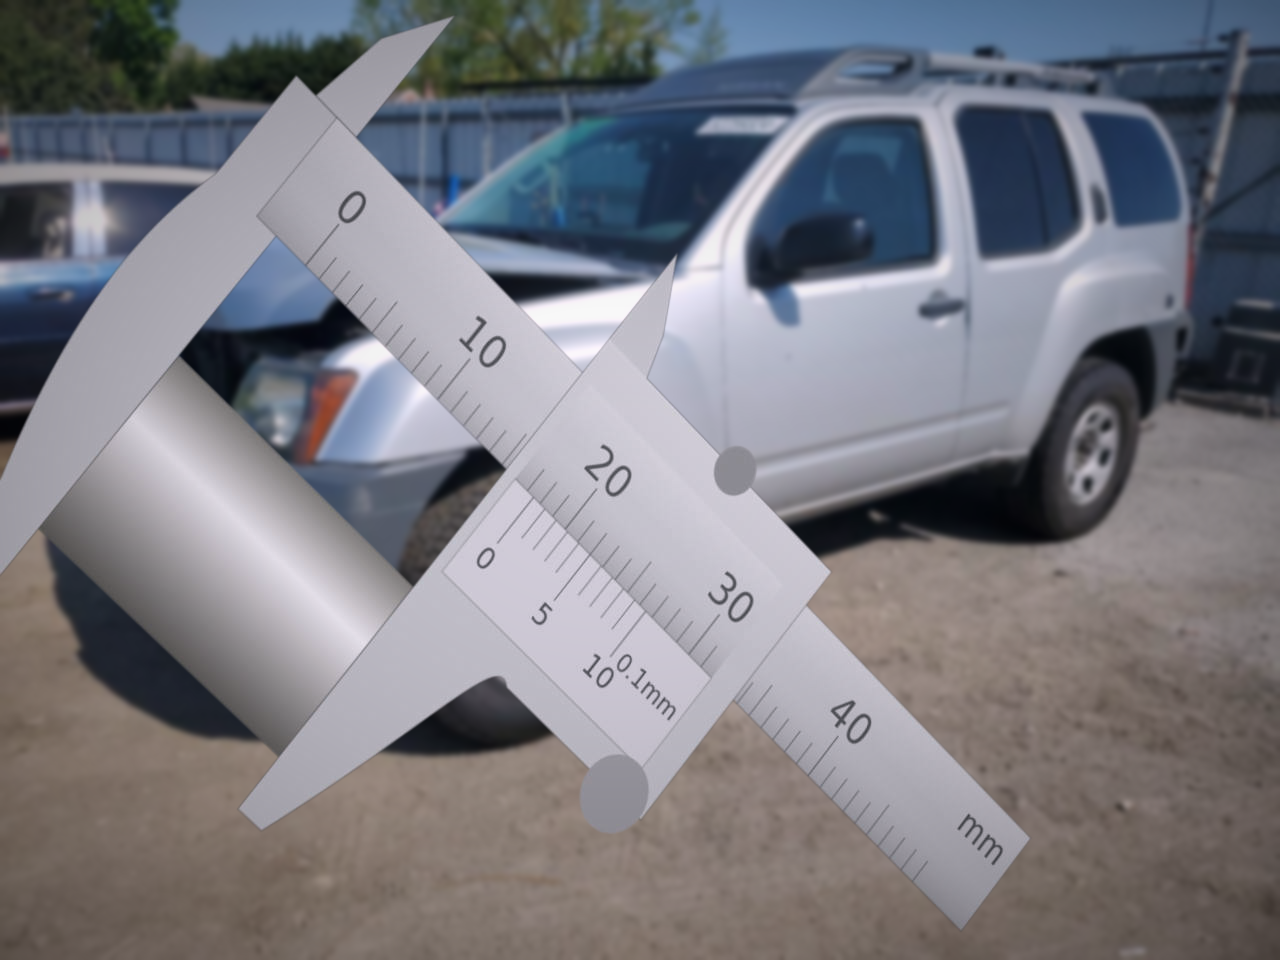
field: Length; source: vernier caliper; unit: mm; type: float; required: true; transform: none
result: 17.5 mm
